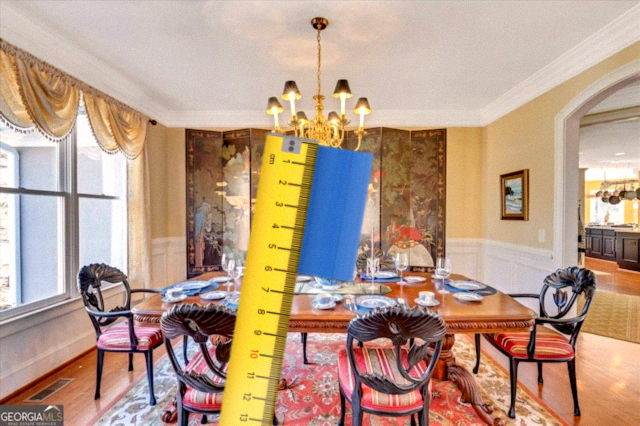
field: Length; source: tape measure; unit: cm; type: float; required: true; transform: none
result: 6 cm
